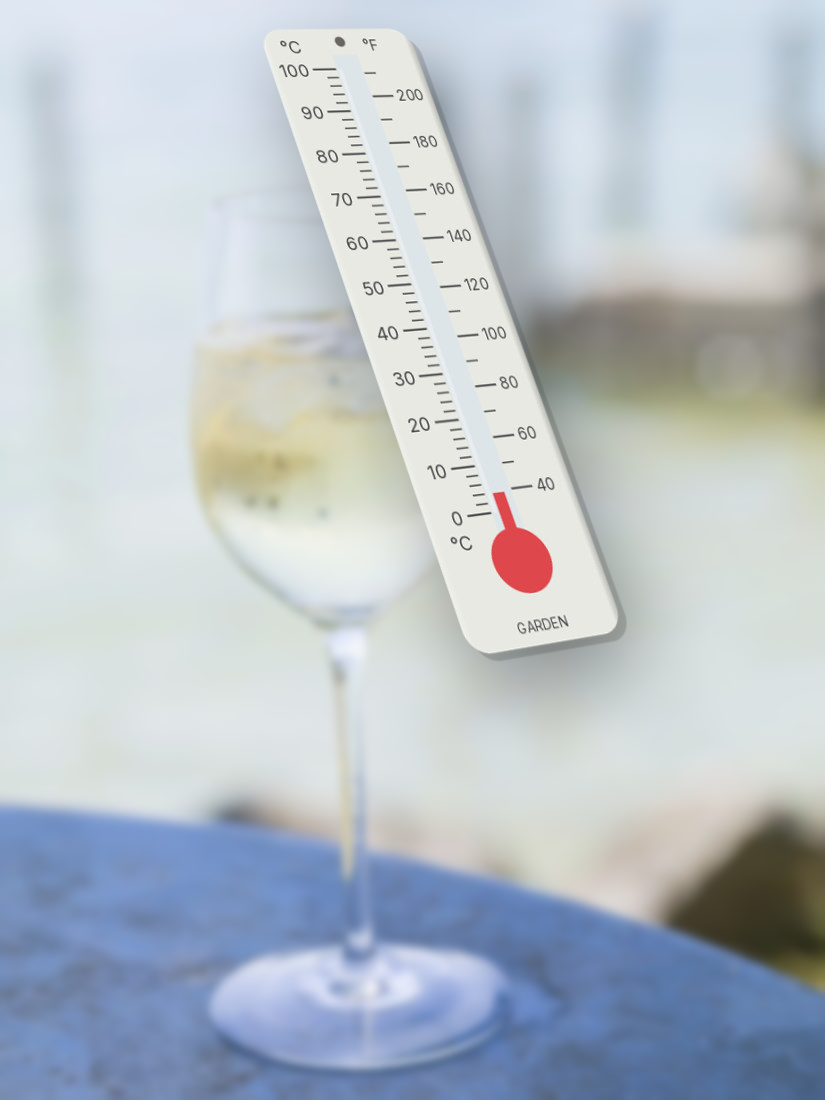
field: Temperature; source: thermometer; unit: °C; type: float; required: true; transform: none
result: 4 °C
